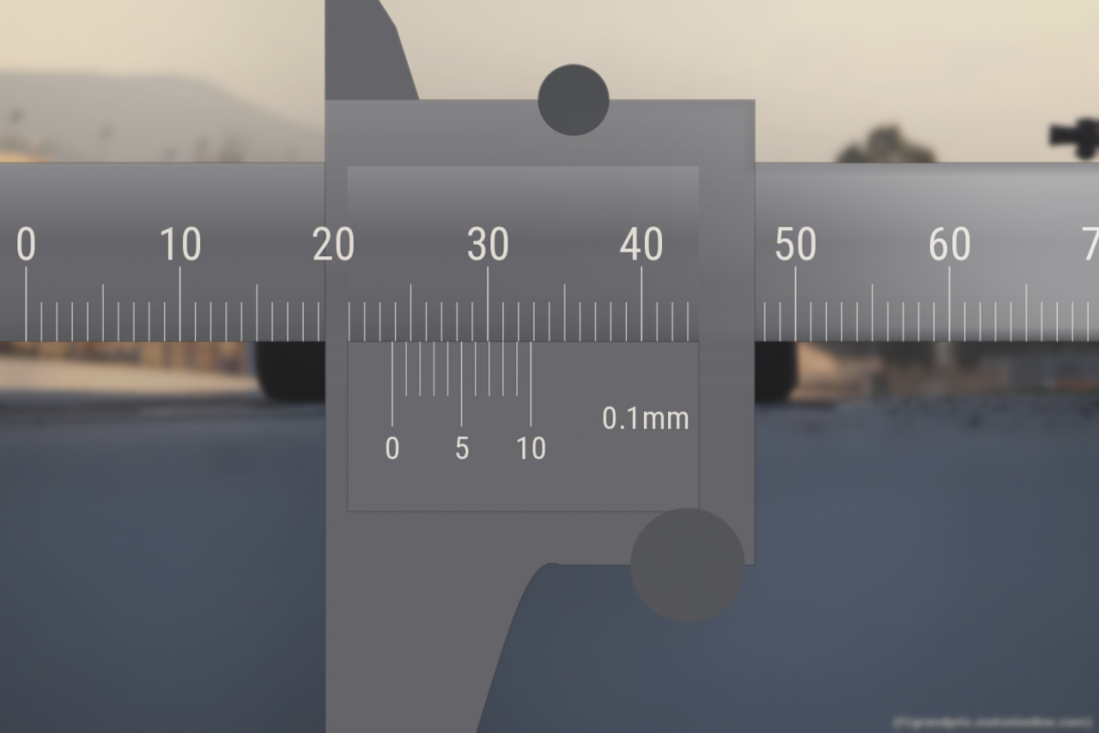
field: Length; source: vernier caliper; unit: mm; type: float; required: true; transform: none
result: 23.8 mm
